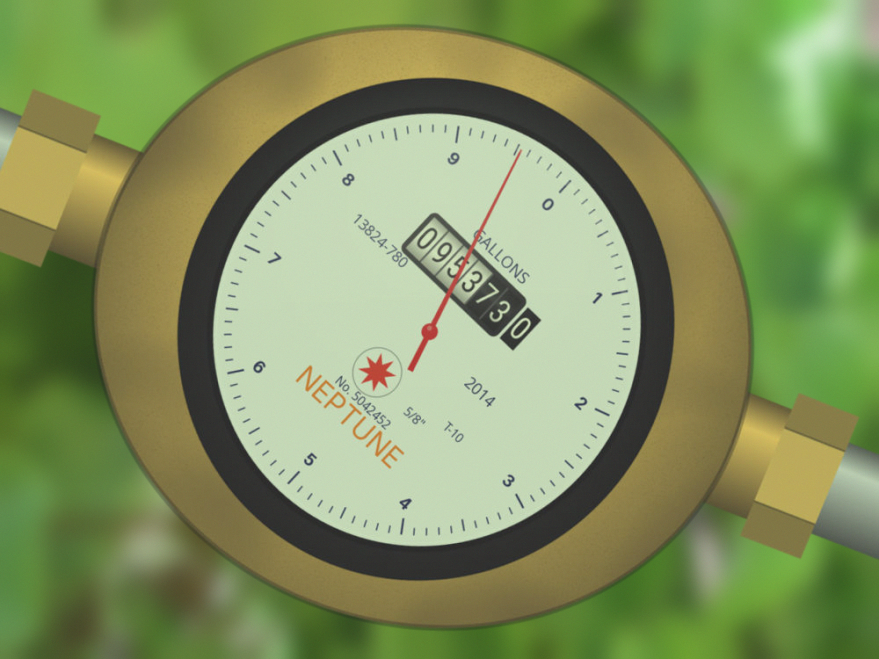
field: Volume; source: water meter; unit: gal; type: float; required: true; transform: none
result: 953729.5 gal
